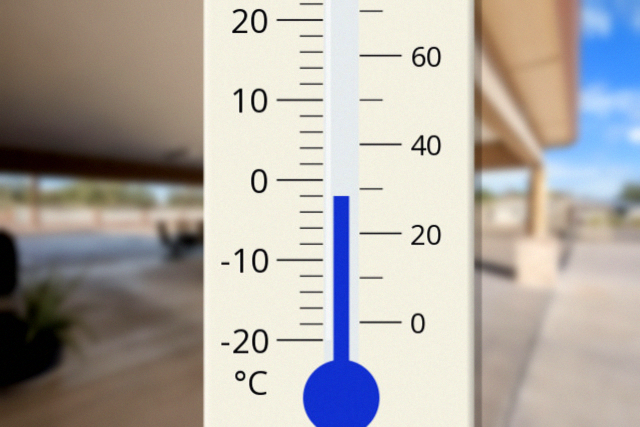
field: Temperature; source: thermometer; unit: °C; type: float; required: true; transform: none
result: -2 °C
